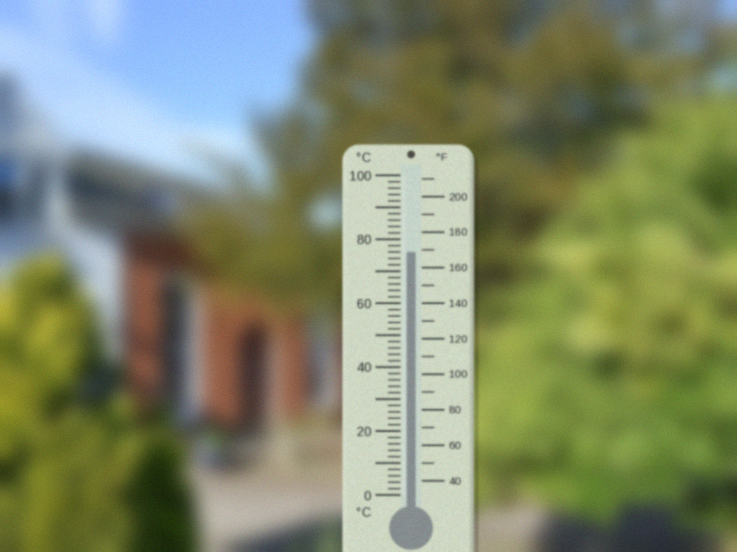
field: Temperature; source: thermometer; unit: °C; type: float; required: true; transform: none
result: 76 °C
